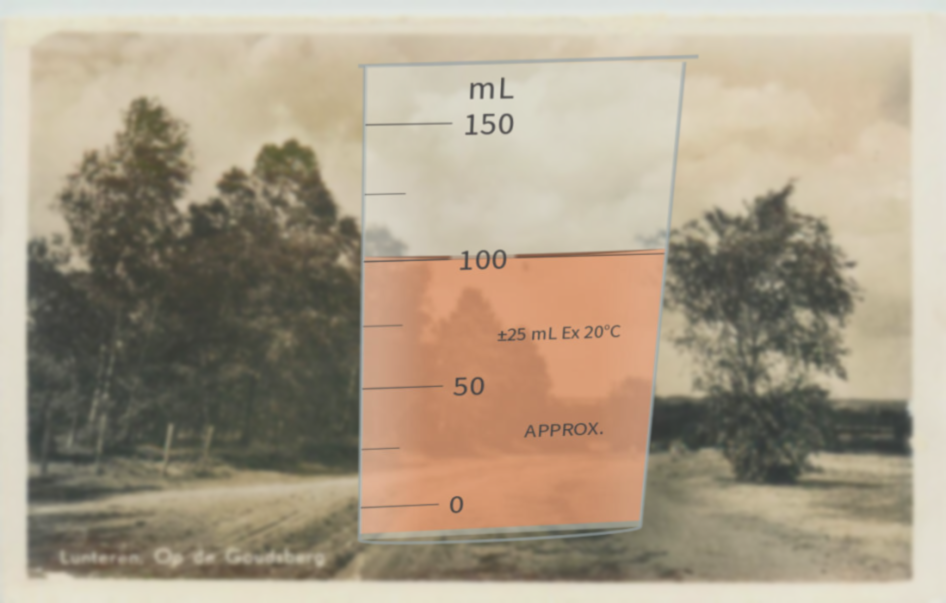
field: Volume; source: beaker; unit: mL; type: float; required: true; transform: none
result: 100 mL
